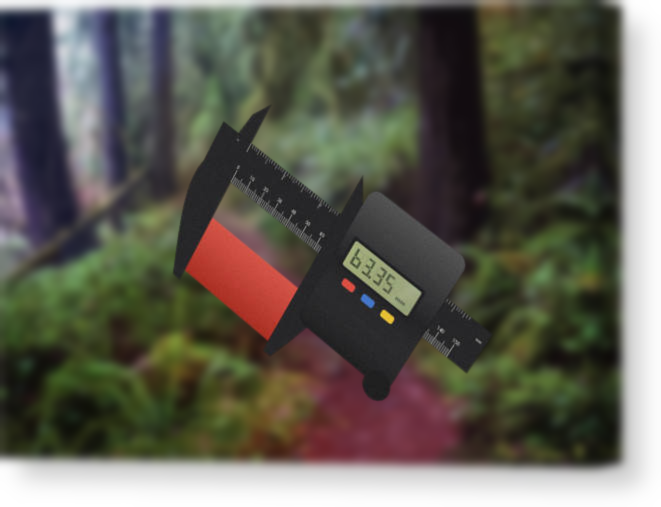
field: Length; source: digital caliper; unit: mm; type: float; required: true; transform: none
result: 63.35 mm
